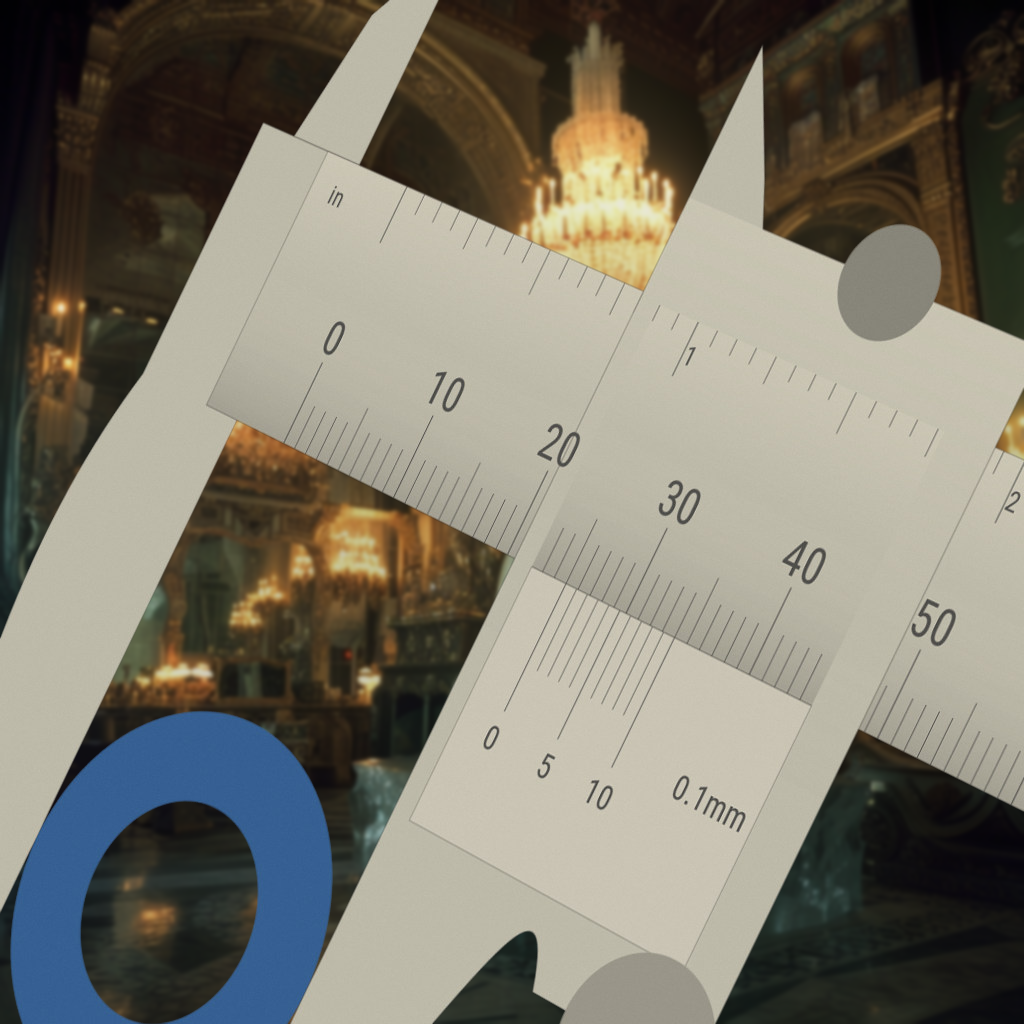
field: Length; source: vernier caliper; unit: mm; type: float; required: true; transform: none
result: 25.0 mm
